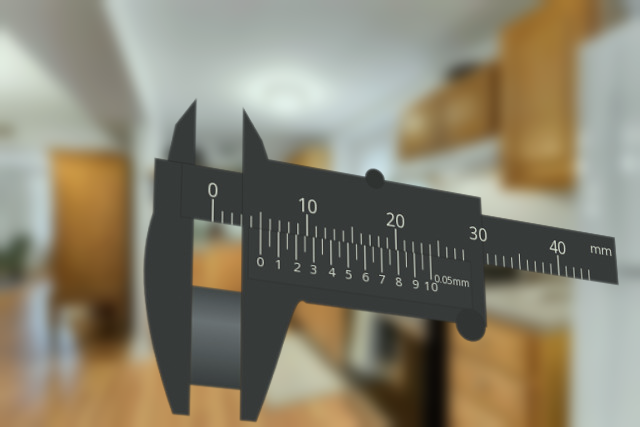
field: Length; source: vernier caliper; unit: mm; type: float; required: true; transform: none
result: 5.0 mm
